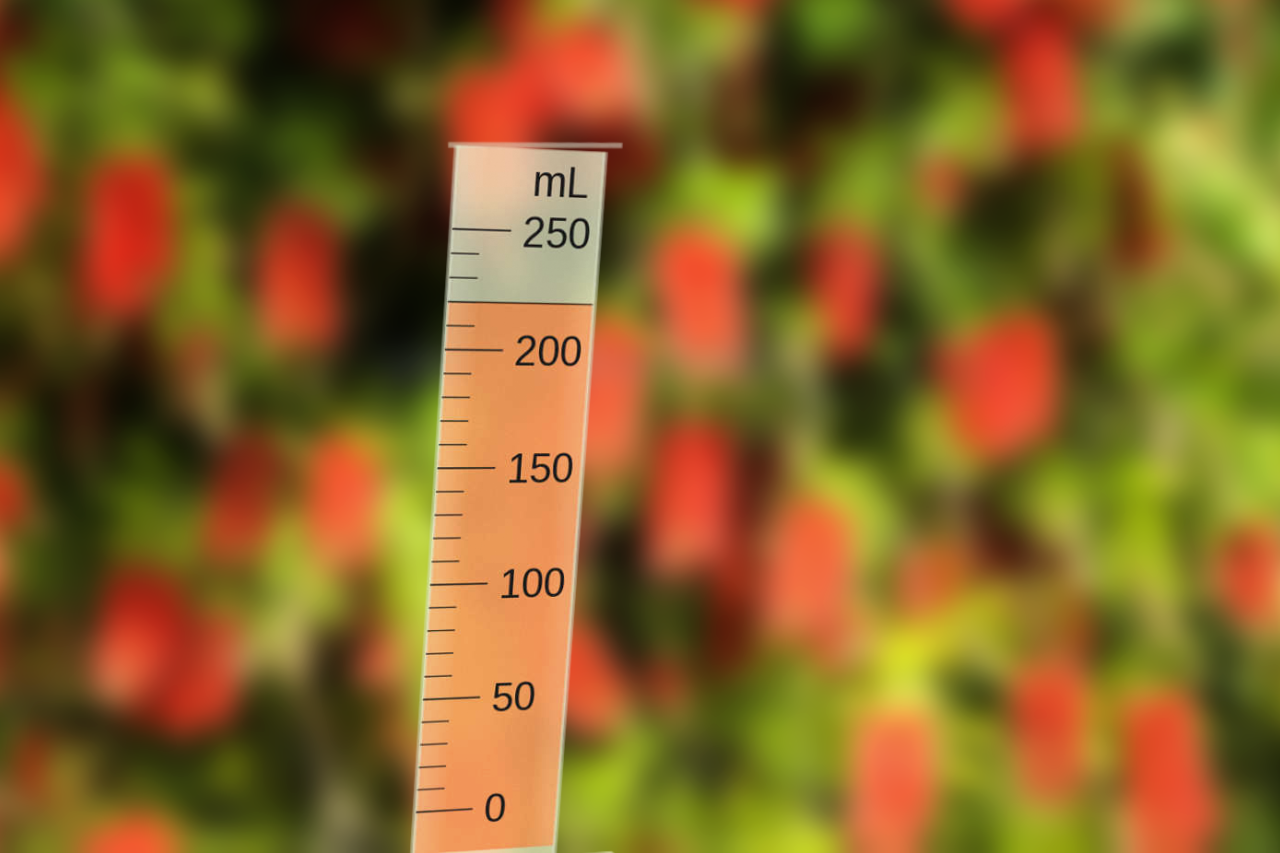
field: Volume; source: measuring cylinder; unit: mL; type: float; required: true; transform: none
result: 220 mL
